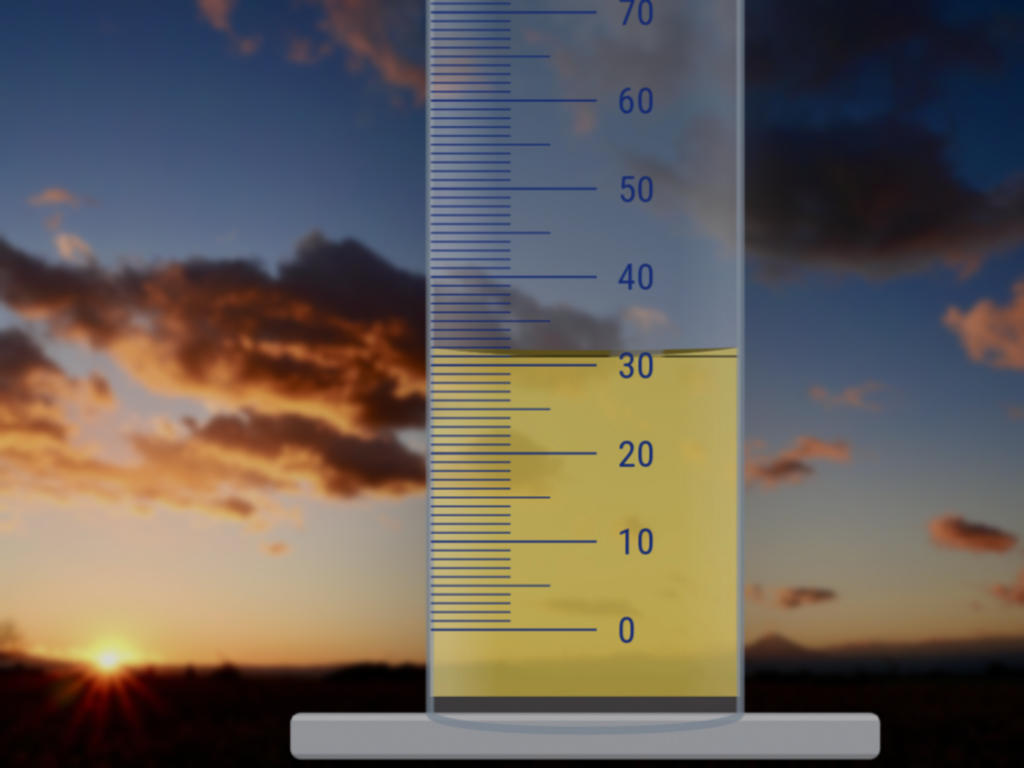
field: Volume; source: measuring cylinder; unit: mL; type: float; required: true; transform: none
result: 31 mL
